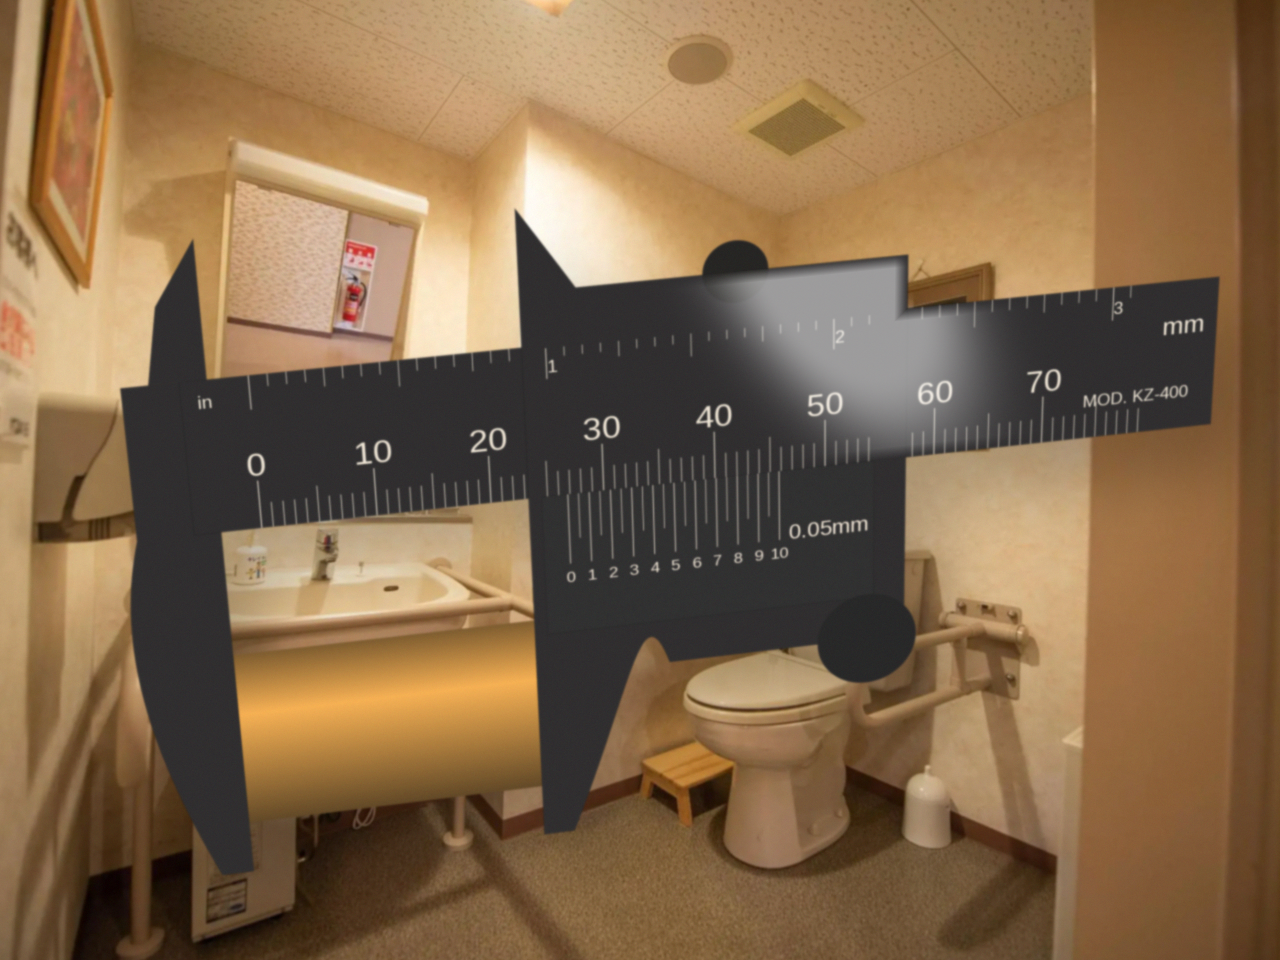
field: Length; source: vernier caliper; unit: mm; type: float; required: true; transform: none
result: 26.8 mm
